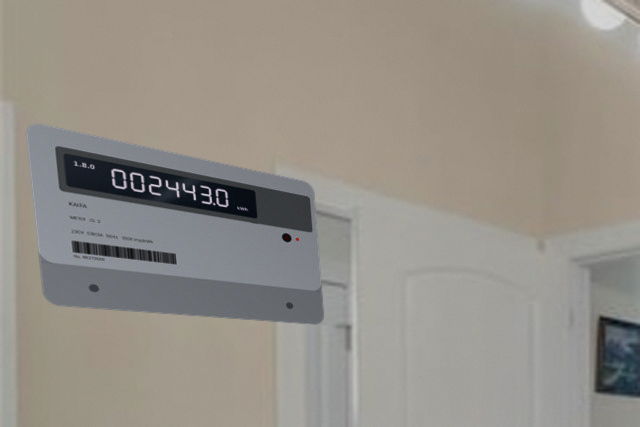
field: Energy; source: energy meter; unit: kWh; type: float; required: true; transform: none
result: 2443.0 kWh
